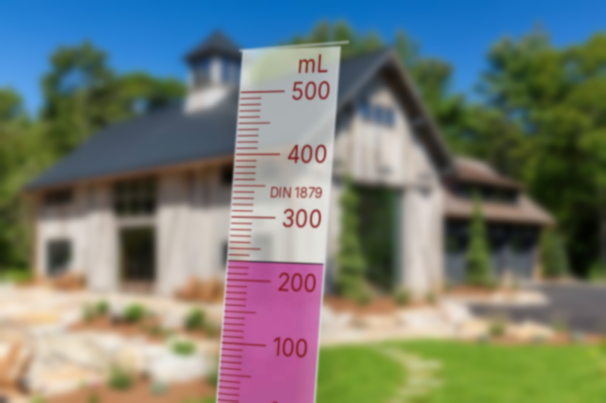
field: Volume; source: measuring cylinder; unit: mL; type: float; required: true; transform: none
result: 230 mL
